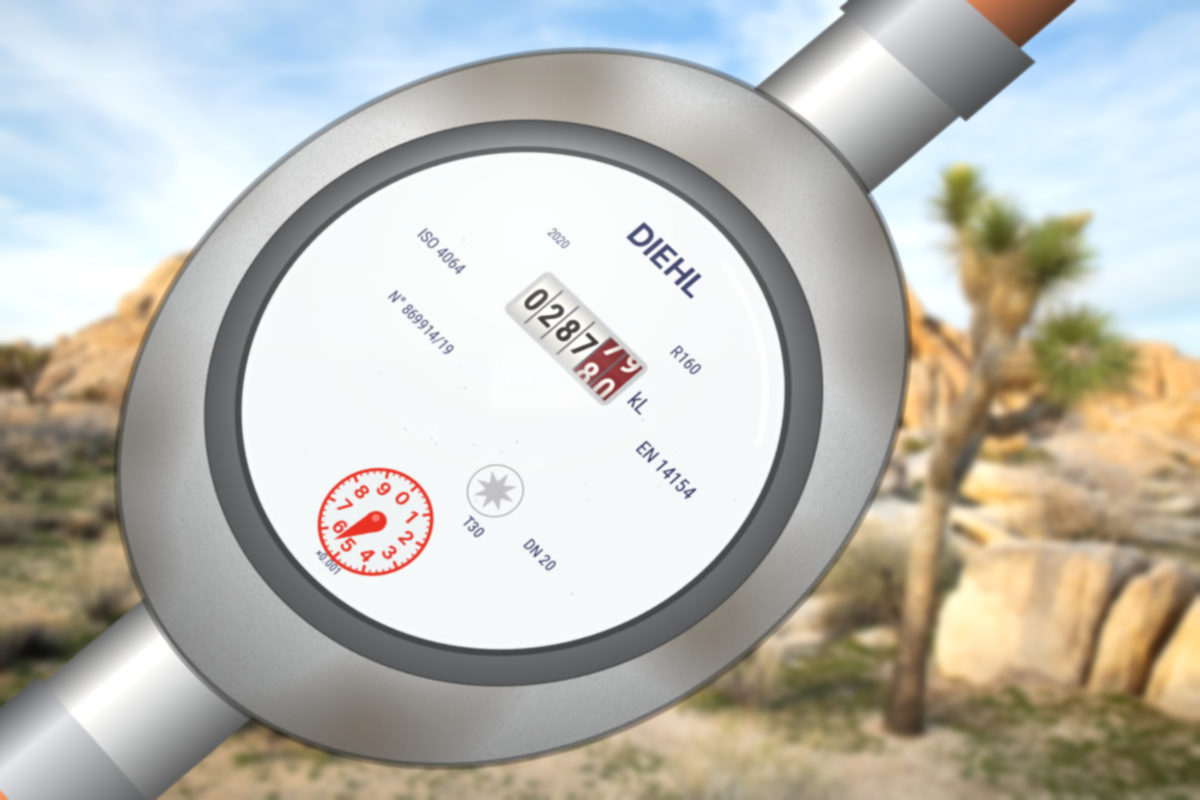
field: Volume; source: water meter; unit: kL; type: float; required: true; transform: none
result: 287.795 kL
